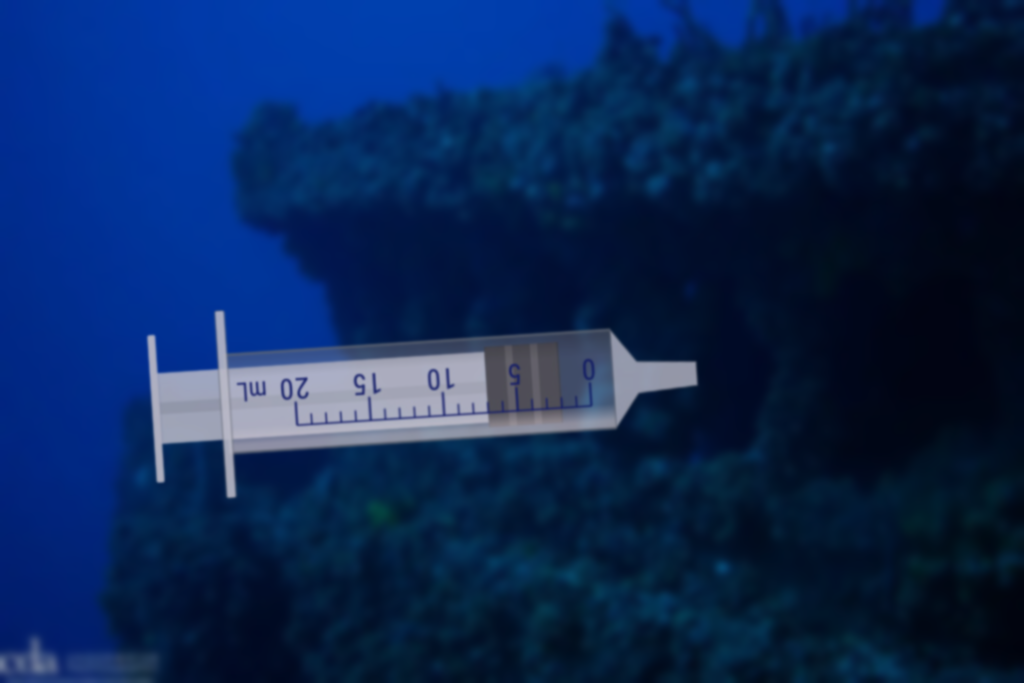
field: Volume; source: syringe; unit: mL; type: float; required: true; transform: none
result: 2 mL
